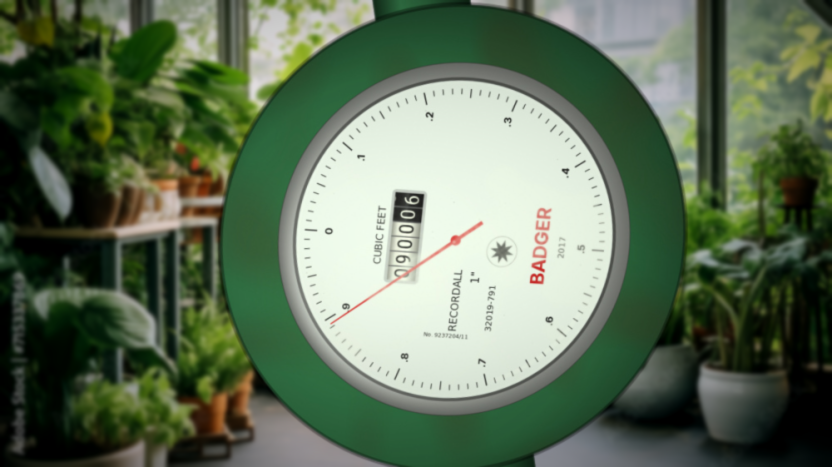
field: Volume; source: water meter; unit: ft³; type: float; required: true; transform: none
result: 90005.89 ft³
